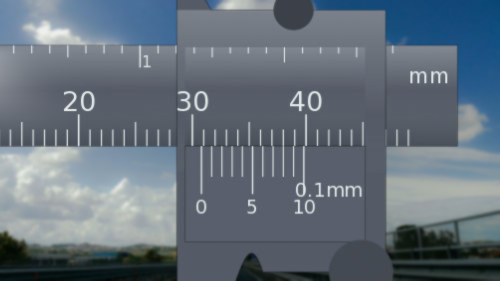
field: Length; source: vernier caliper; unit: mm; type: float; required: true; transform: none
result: 30.8 mm
